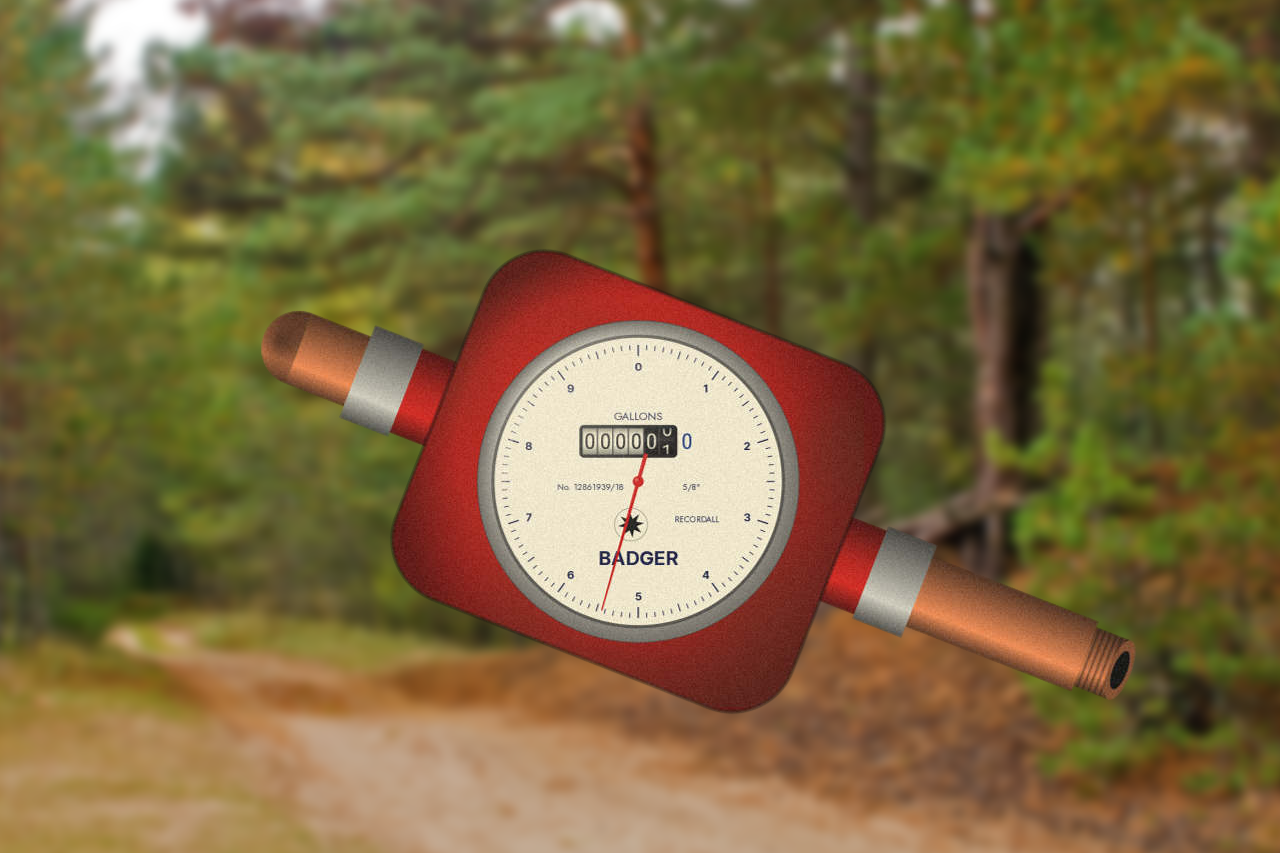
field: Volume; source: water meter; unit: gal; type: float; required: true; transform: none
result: 5.4 gal
